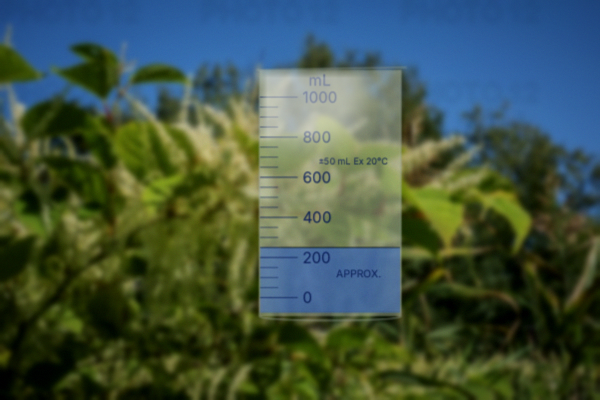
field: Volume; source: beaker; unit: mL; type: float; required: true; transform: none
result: 250 mL
